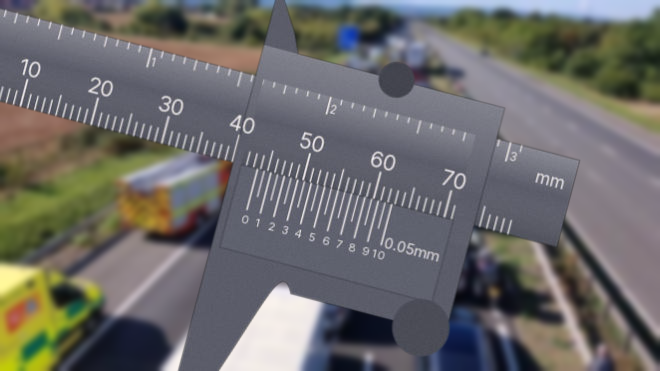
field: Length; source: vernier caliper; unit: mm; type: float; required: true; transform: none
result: 43.6 mm
